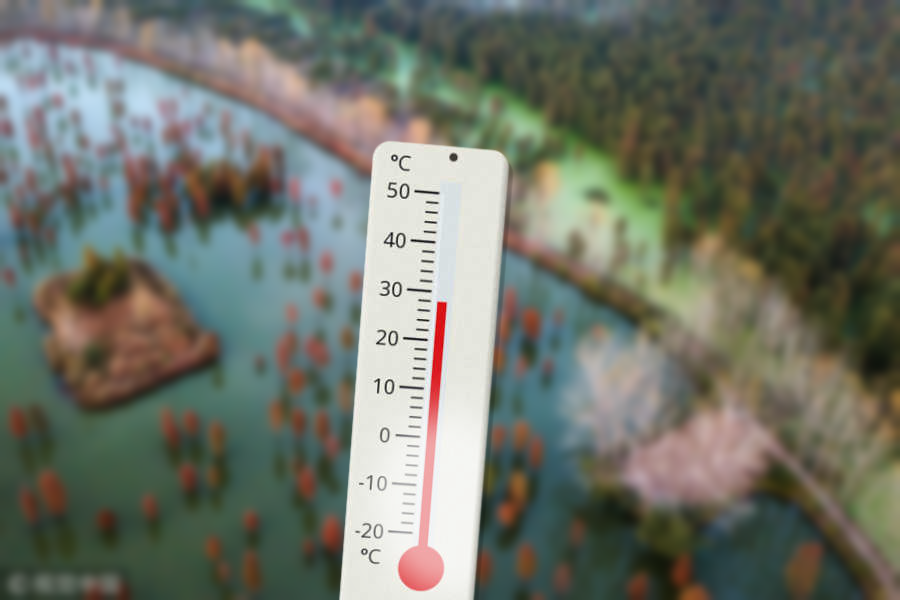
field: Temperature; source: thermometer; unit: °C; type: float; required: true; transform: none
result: 28 °C
